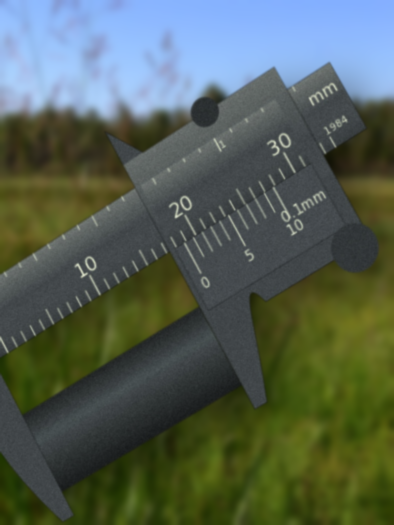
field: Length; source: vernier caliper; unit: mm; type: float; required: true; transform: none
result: 18.8 mm
